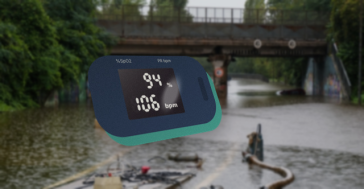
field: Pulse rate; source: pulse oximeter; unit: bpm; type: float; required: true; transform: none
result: 106 bpm
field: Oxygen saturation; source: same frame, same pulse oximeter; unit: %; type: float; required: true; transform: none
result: 94 %
